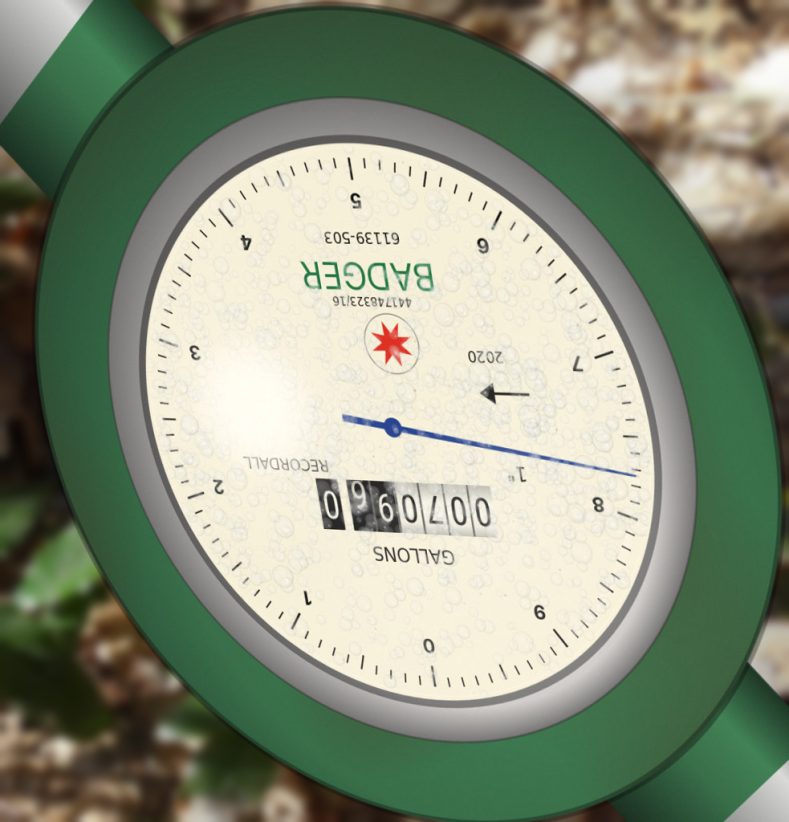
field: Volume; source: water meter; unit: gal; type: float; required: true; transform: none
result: 70957.7 gal
